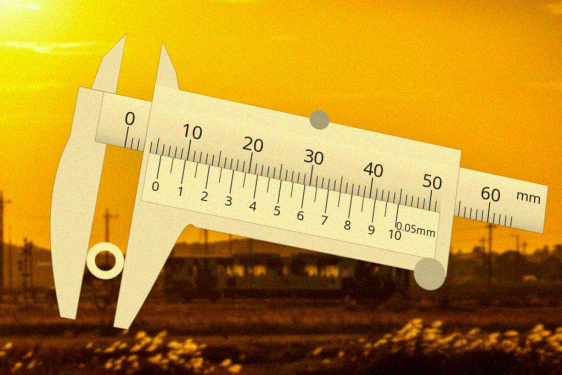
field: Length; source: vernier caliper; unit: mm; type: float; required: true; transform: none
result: 5.8 mm
